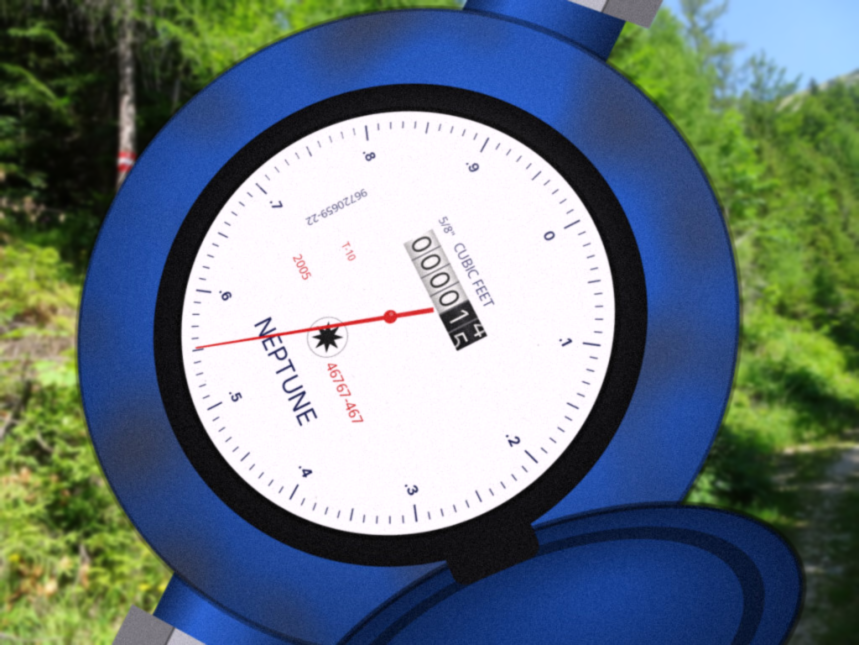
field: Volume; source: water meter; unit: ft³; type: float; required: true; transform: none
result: 14.55 ft³
